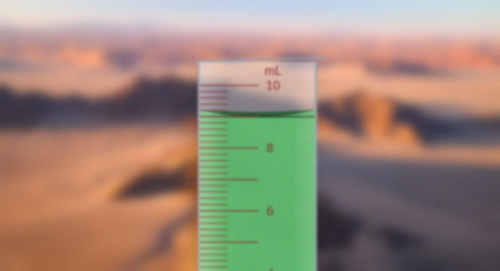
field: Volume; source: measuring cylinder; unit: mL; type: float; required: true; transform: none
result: 9 mL
